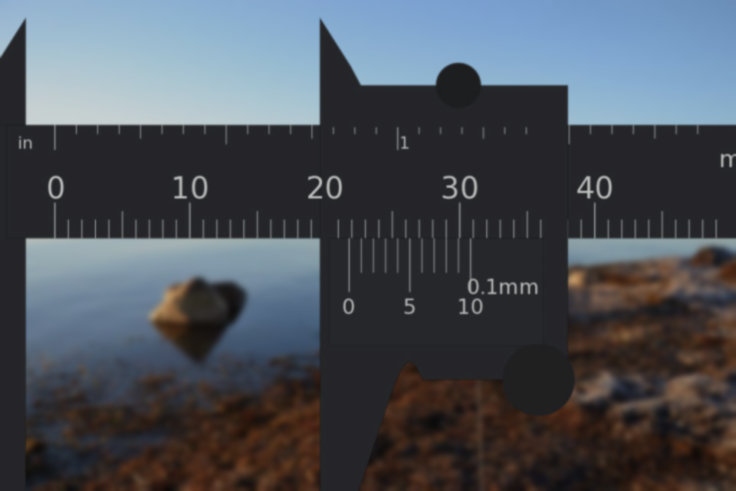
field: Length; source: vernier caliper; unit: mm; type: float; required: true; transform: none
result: 21.8 mm
